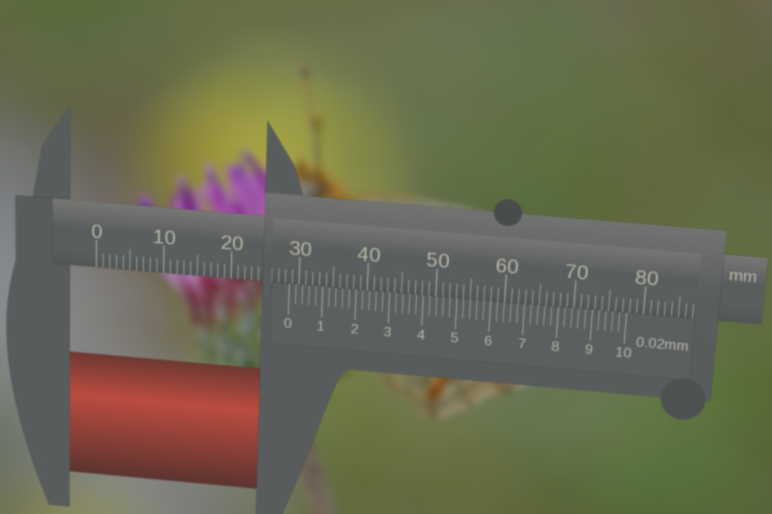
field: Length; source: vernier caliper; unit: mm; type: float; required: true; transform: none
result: 28.6 mm
